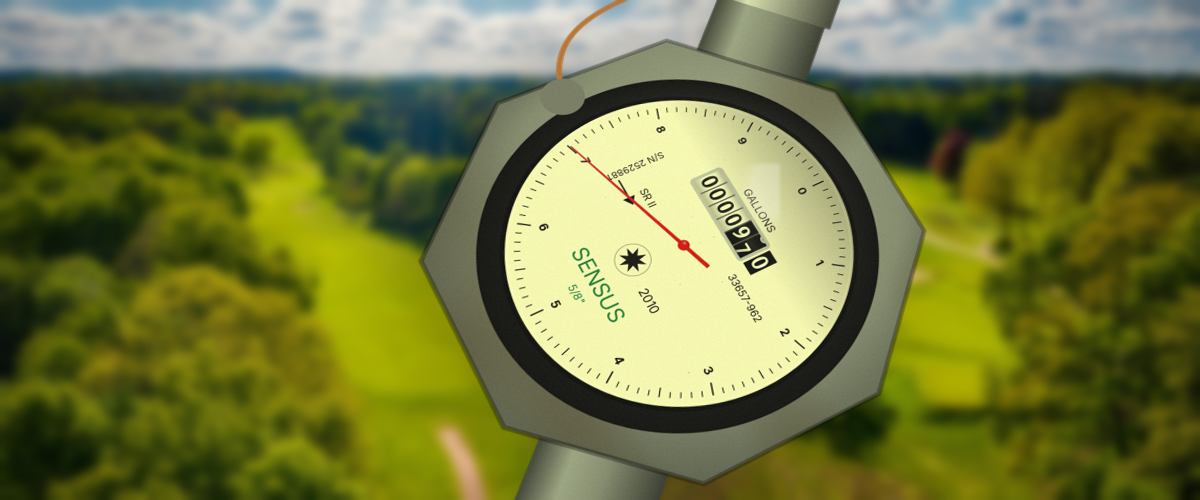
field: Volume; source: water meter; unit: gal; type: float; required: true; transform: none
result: 967.0 gal
